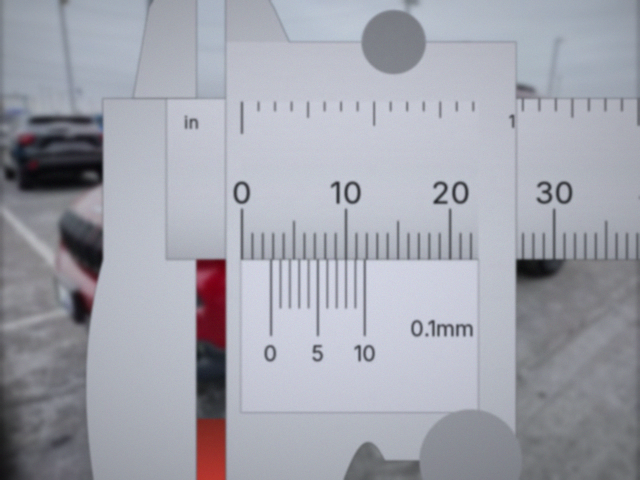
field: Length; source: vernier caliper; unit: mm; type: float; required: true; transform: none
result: 2.8 mm
